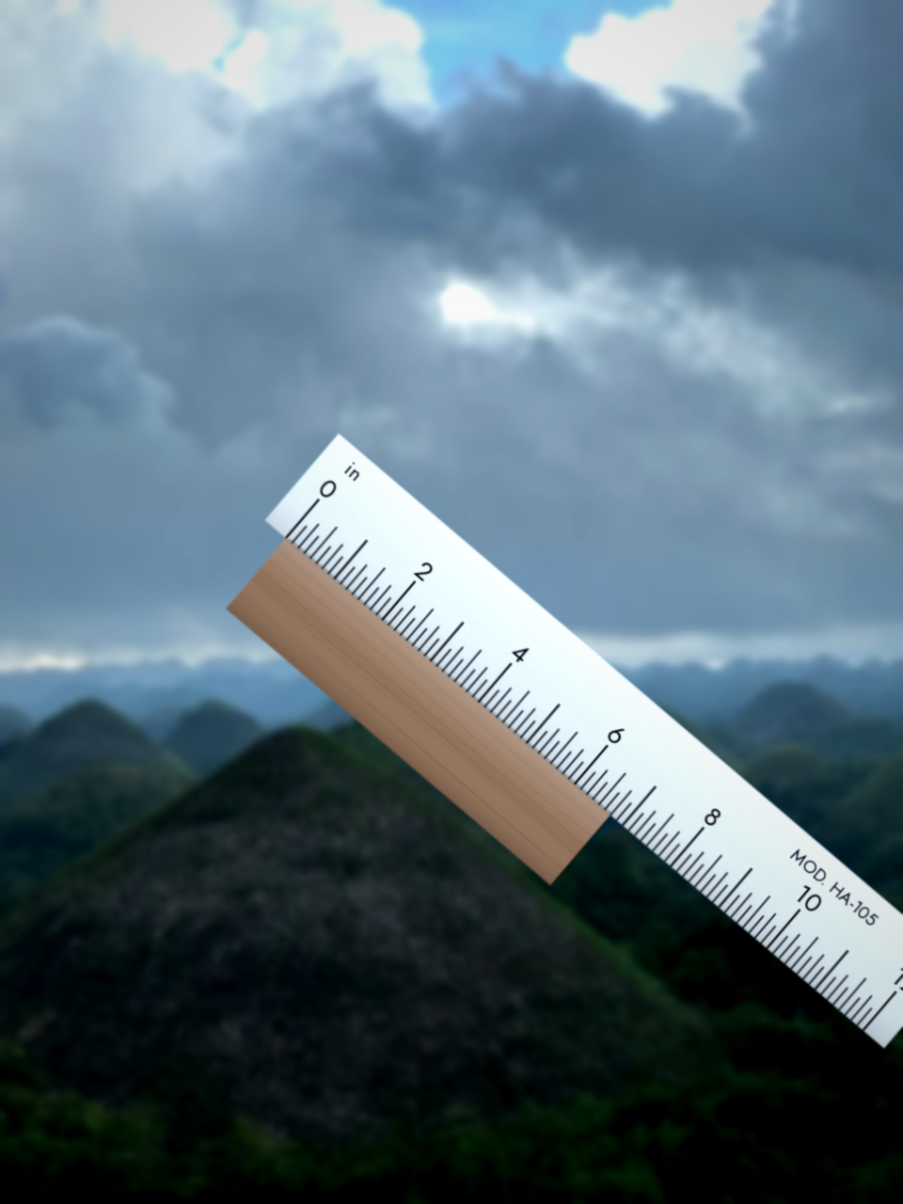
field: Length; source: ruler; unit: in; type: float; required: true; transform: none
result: 6.75 in
